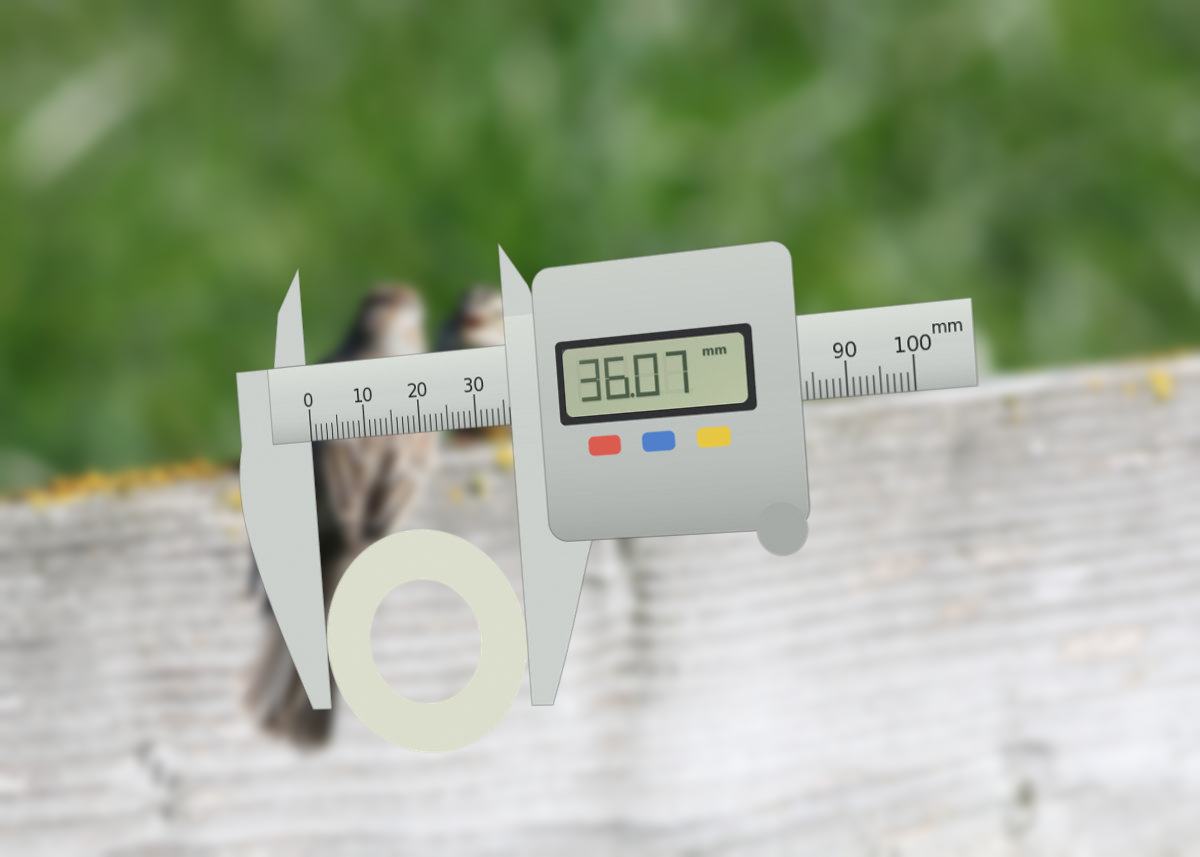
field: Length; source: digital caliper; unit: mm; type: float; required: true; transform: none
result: 36.07 mm
